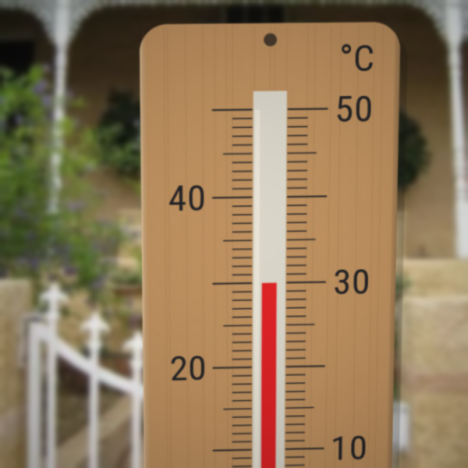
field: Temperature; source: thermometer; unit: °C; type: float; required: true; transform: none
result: 30 °C
